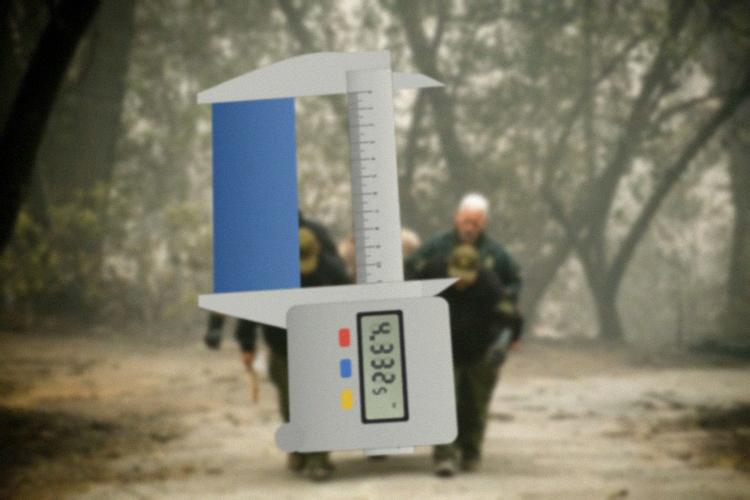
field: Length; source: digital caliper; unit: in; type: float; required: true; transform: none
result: 4.3325 in
